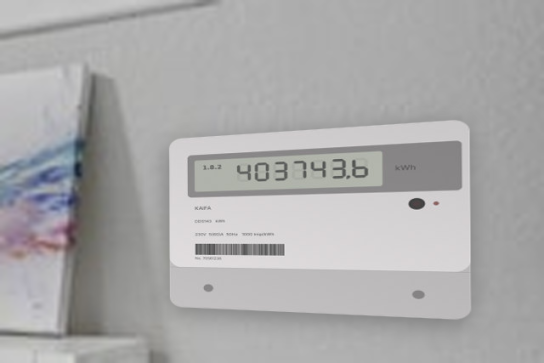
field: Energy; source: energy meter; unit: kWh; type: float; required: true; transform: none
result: 403743.6 kWh
